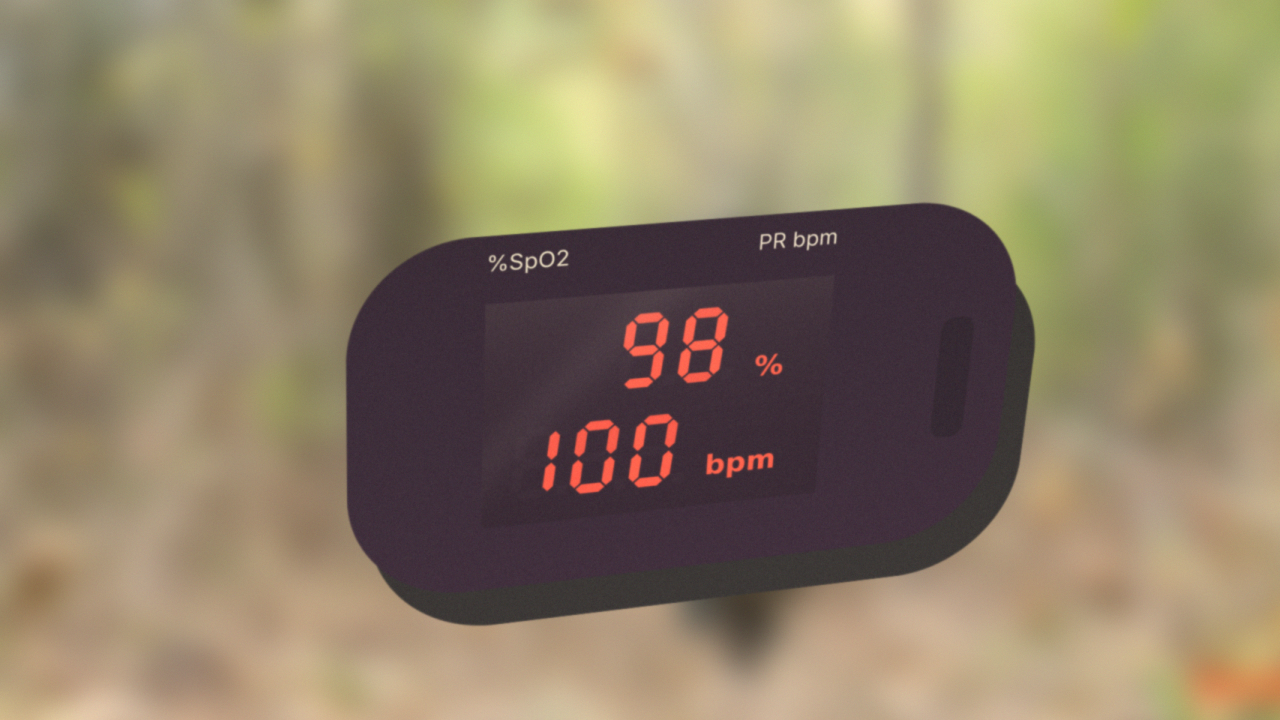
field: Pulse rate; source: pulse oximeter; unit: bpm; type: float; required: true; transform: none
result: 100 bpm
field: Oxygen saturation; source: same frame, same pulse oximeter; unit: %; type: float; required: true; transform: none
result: 98 %
